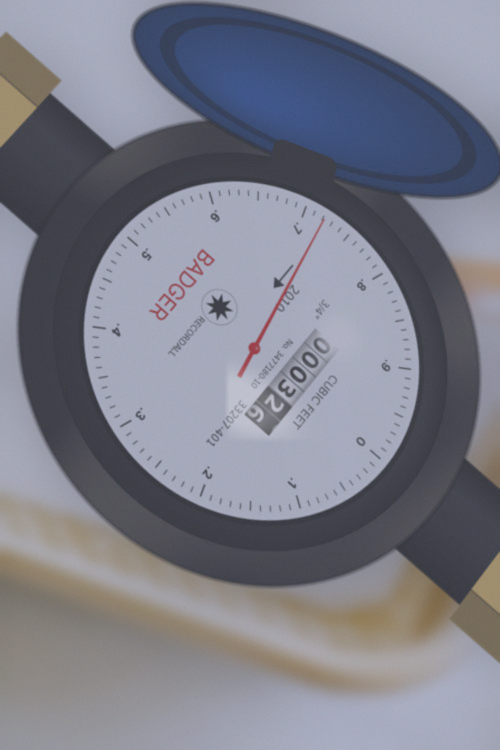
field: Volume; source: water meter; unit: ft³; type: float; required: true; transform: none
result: 325.72 ft³
